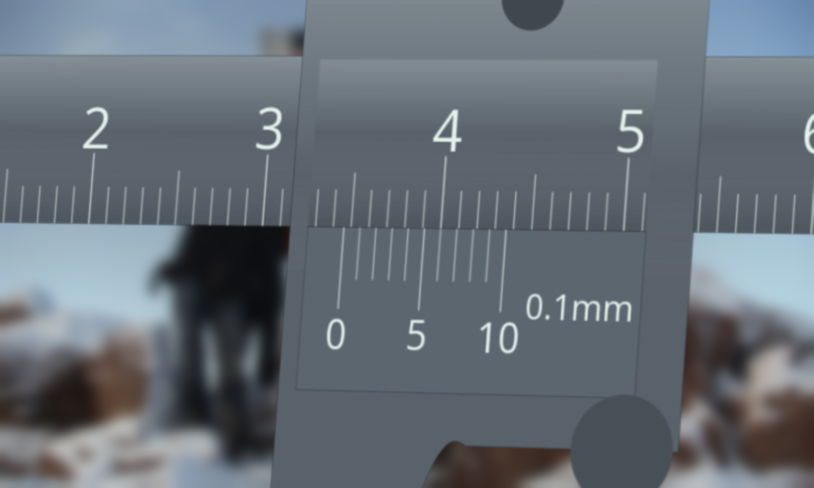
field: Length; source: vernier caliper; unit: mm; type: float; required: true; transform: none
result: 34.6 mm
